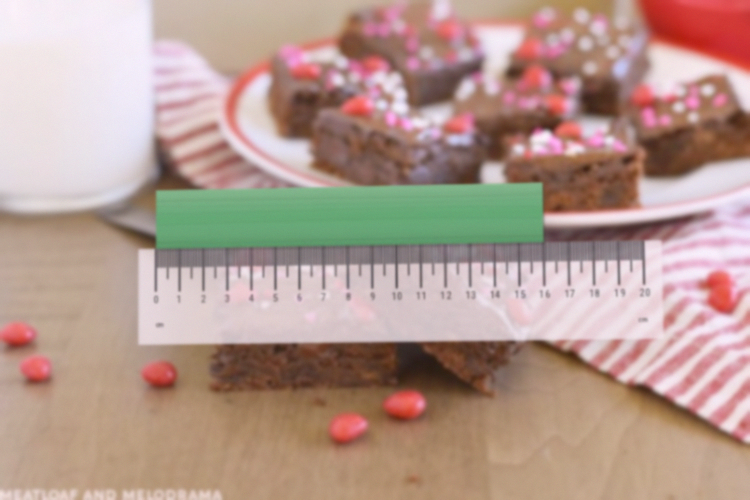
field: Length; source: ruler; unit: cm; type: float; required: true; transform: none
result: 16 cm
